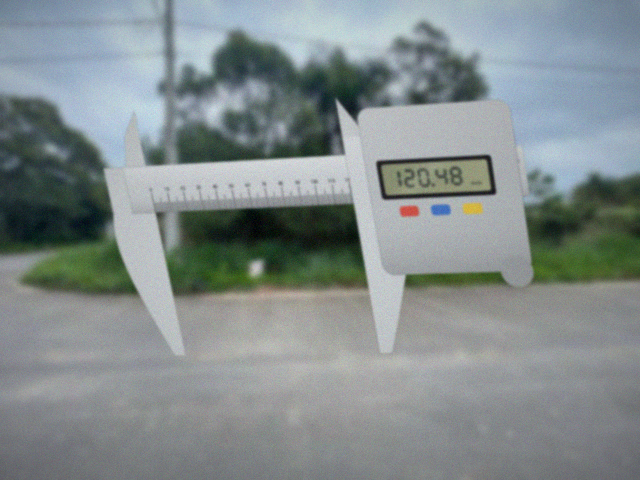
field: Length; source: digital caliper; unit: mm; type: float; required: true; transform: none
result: 120.48 mm
